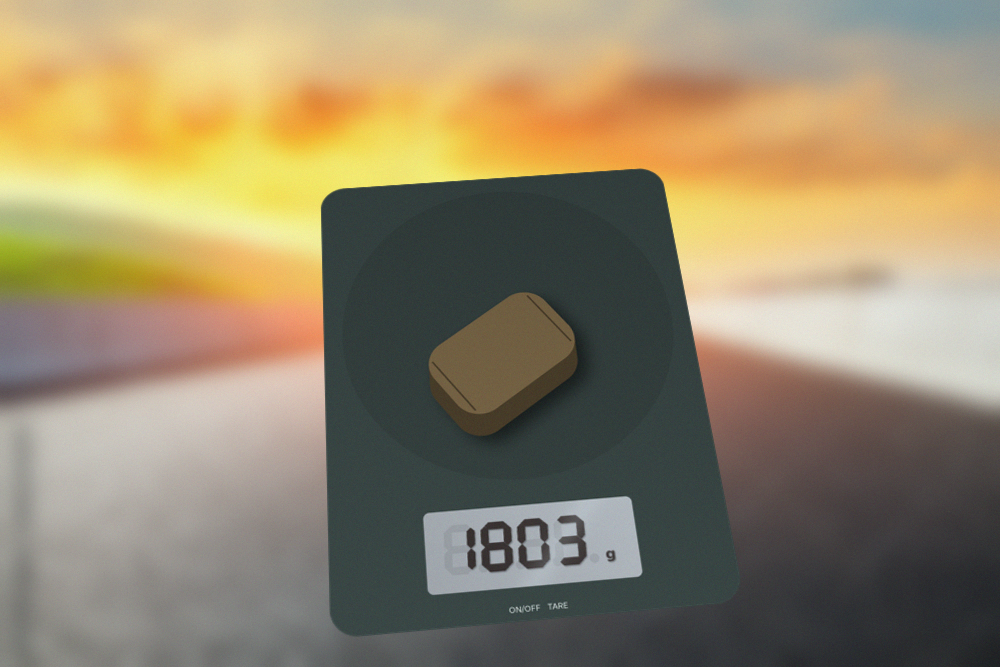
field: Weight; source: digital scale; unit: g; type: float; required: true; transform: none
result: 1803 g
